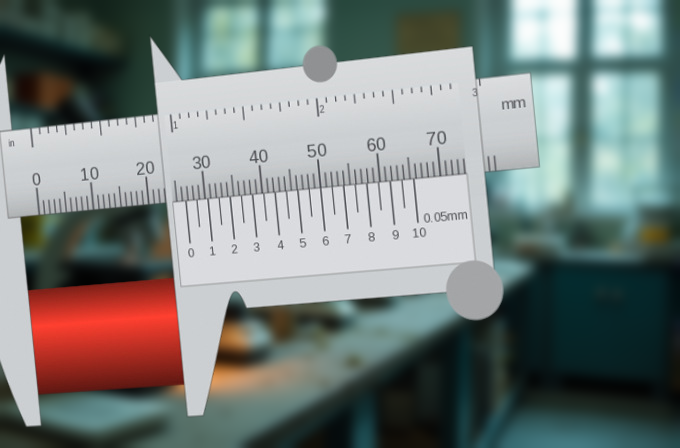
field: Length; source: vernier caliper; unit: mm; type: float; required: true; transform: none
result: 26.6 mm
